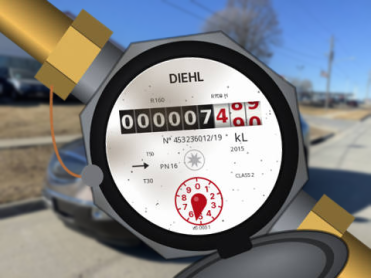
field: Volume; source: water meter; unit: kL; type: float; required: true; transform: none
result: 7.4895 kL
